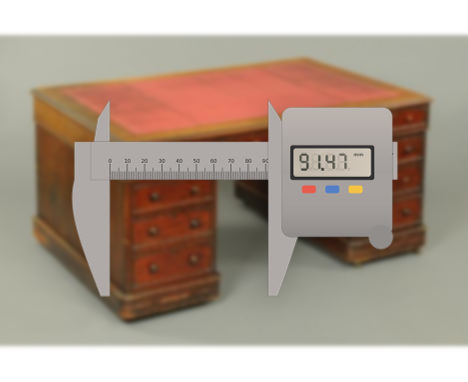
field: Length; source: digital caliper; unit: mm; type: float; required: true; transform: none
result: 91.47 mm
